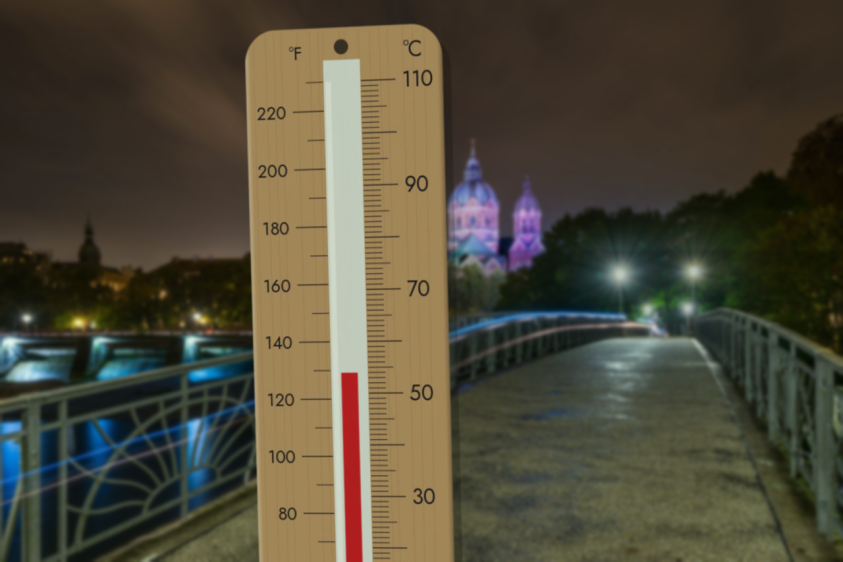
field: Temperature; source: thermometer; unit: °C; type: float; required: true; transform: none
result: 54 °C
